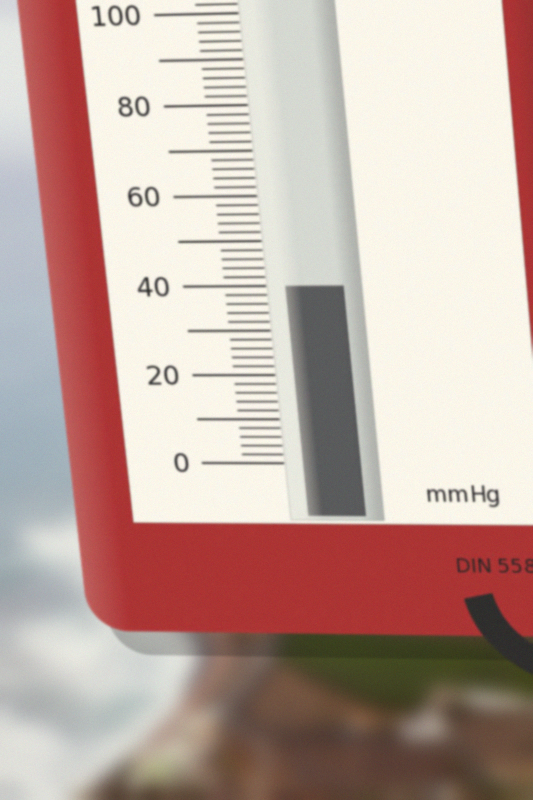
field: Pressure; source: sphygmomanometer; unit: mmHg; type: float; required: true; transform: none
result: 40 mmHg
